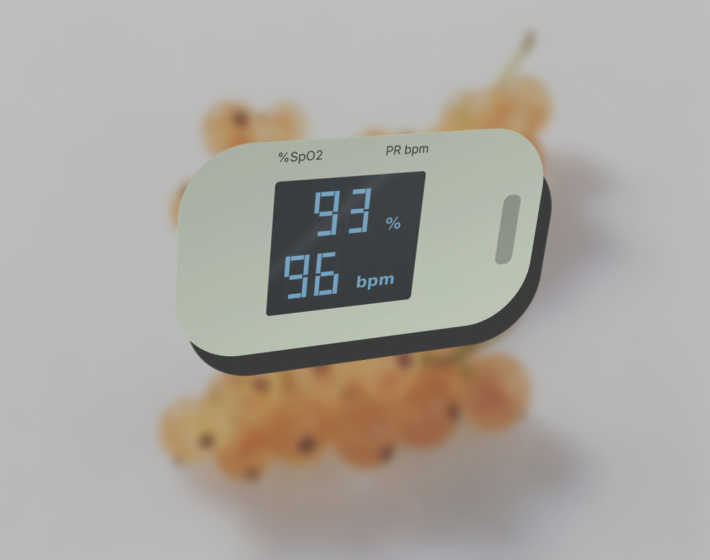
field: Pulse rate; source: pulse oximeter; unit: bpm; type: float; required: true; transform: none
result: 96 bpm
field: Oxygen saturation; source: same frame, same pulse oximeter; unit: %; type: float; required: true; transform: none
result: 93 %
